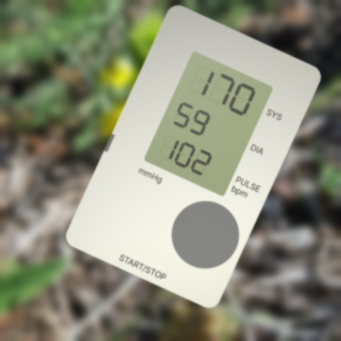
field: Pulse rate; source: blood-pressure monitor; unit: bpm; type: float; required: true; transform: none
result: 102 bpm
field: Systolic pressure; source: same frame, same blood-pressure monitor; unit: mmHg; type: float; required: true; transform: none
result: 170 mmHg
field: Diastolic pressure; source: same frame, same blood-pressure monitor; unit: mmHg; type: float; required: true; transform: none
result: 59 mmHg
